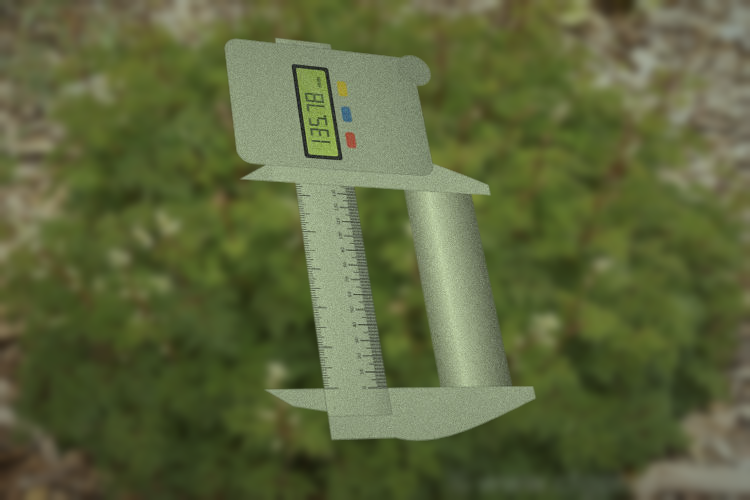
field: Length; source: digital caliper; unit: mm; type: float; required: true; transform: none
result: 135.78 mm
